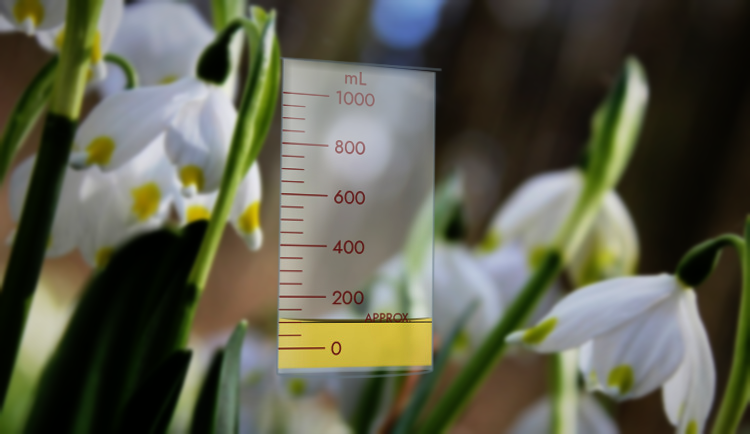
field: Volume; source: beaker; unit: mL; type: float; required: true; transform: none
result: 100 mL
